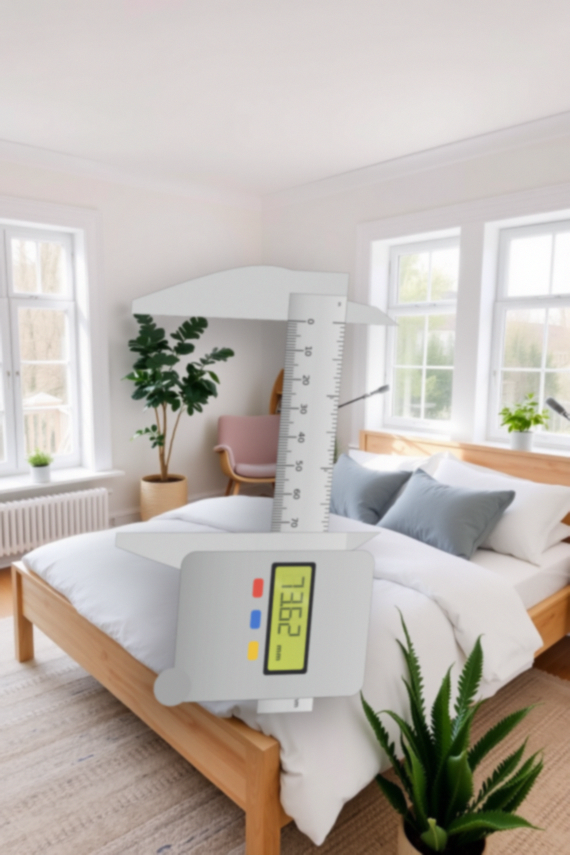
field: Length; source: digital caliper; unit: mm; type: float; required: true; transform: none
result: 73.62 mm
